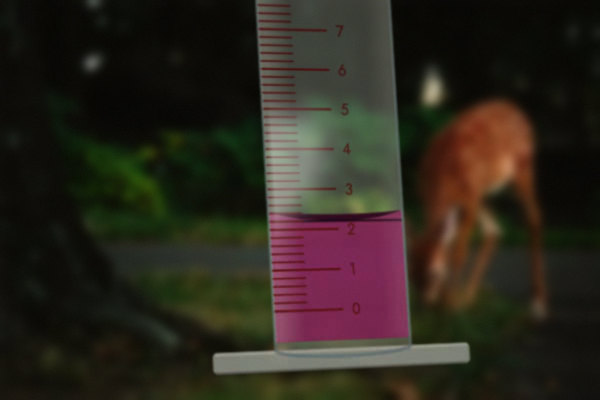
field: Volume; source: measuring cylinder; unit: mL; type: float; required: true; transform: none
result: 2.2 mL
